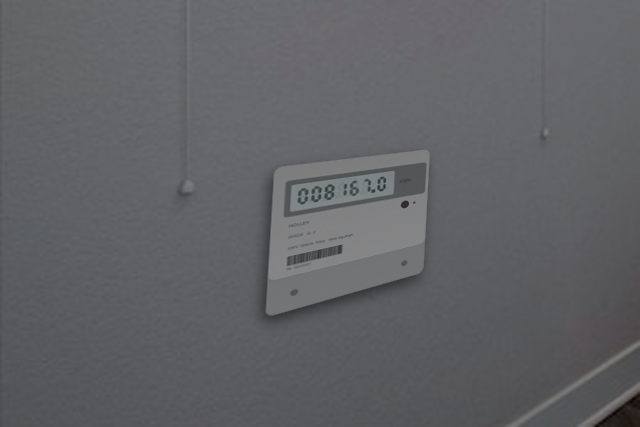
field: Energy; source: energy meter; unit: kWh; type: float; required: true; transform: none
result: 8167.0 kWh
